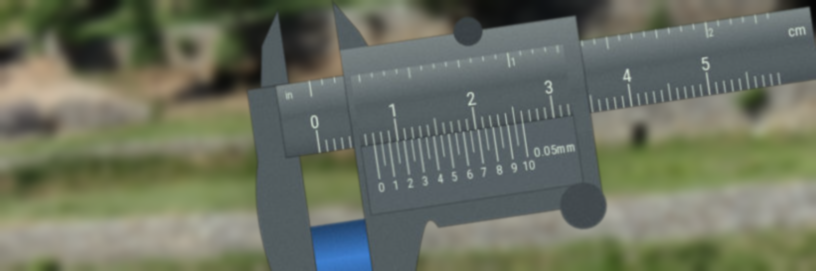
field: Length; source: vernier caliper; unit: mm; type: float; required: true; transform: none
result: 7.0 mm
